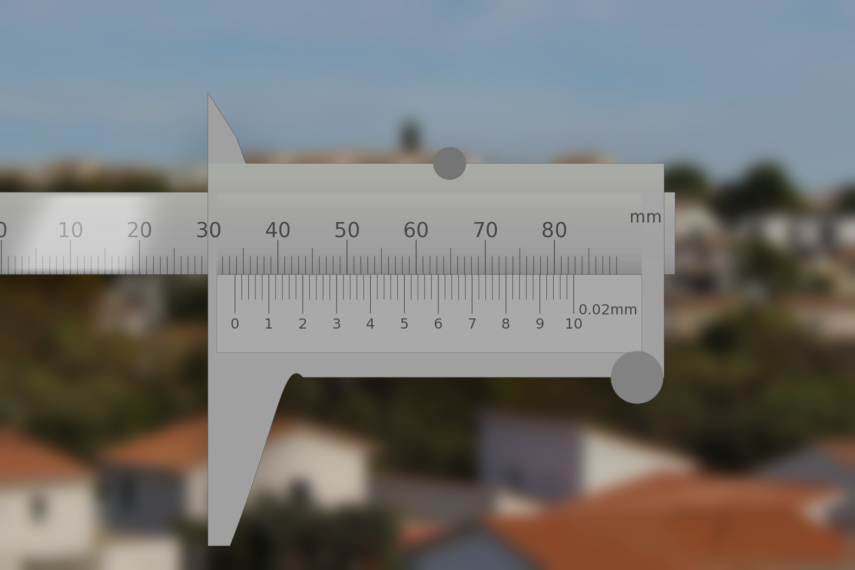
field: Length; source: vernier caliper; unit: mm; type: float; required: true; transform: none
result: 33.8 mm
